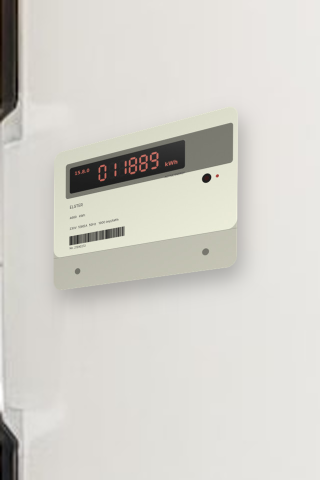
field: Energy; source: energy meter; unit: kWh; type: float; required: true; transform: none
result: 11889 kWh
